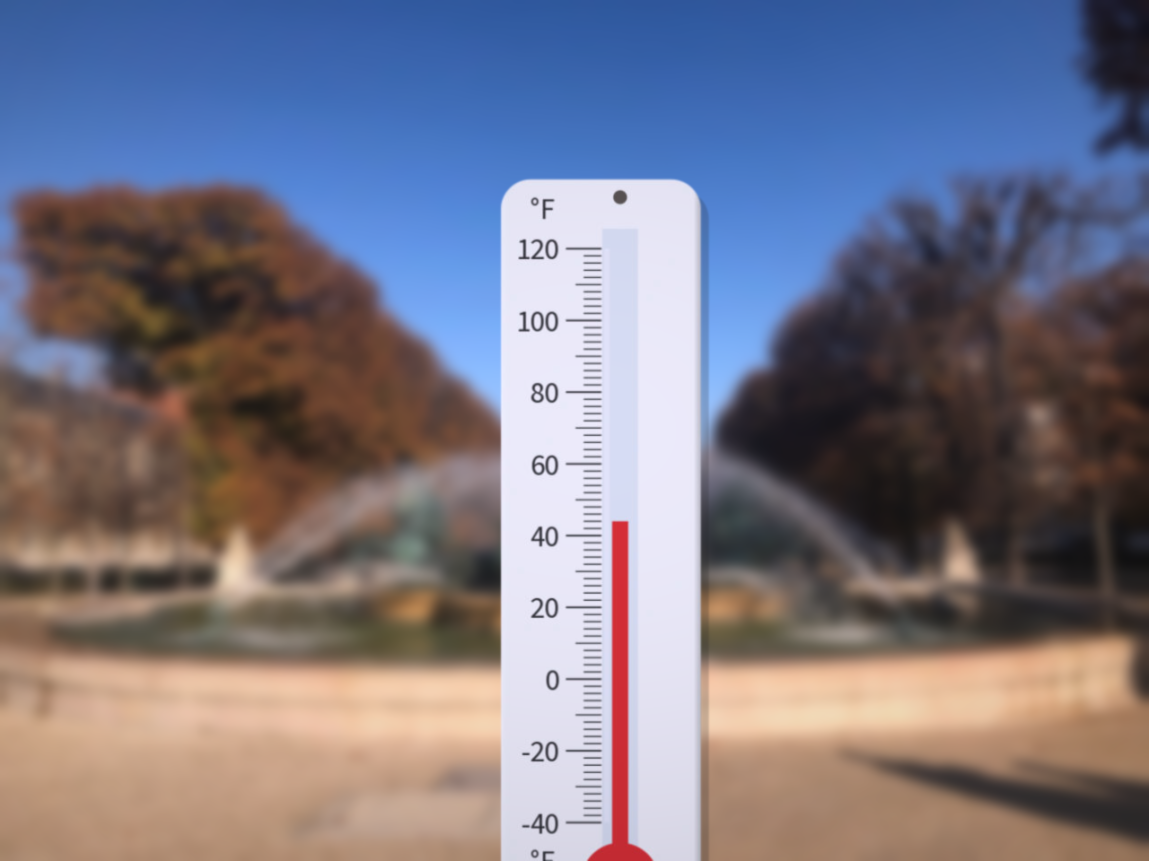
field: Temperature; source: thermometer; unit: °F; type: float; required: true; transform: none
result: 44 °F
